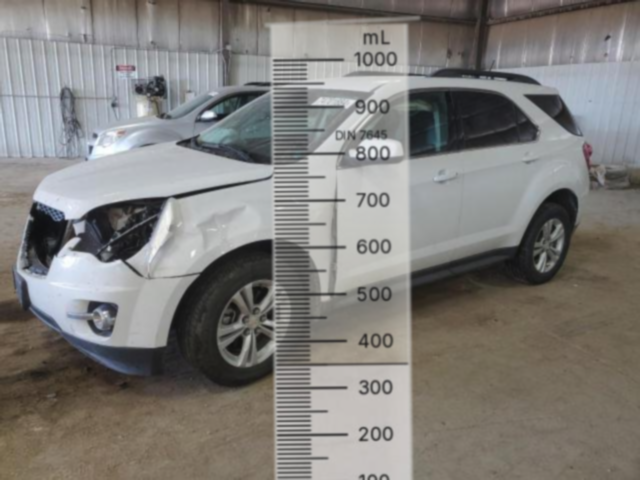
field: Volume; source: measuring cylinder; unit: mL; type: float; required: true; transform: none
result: 350 mL
